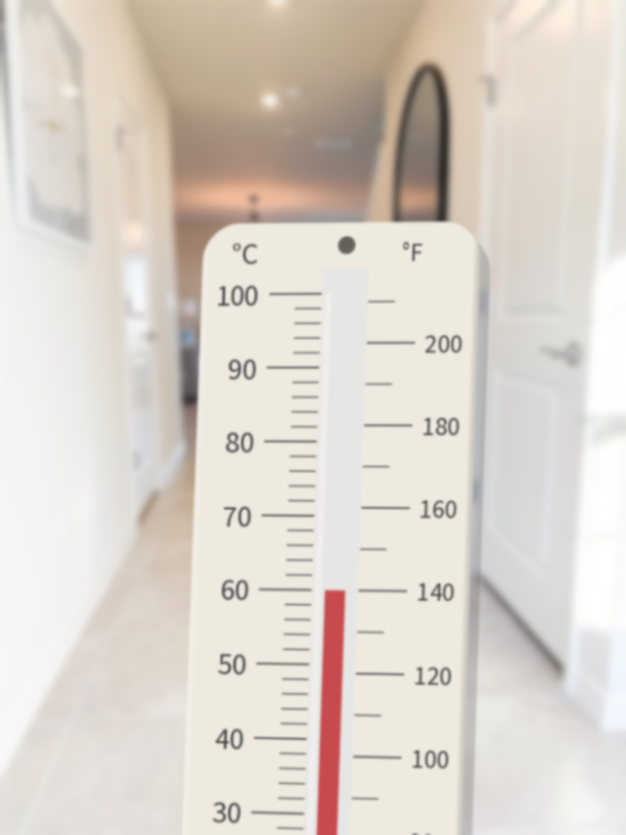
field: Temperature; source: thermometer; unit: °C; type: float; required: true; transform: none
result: 60 °C
